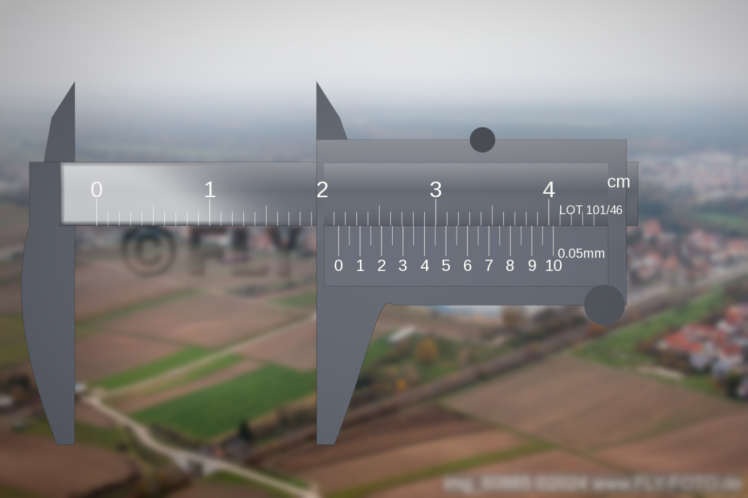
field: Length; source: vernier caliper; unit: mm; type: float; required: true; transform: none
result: 21.4 mm
